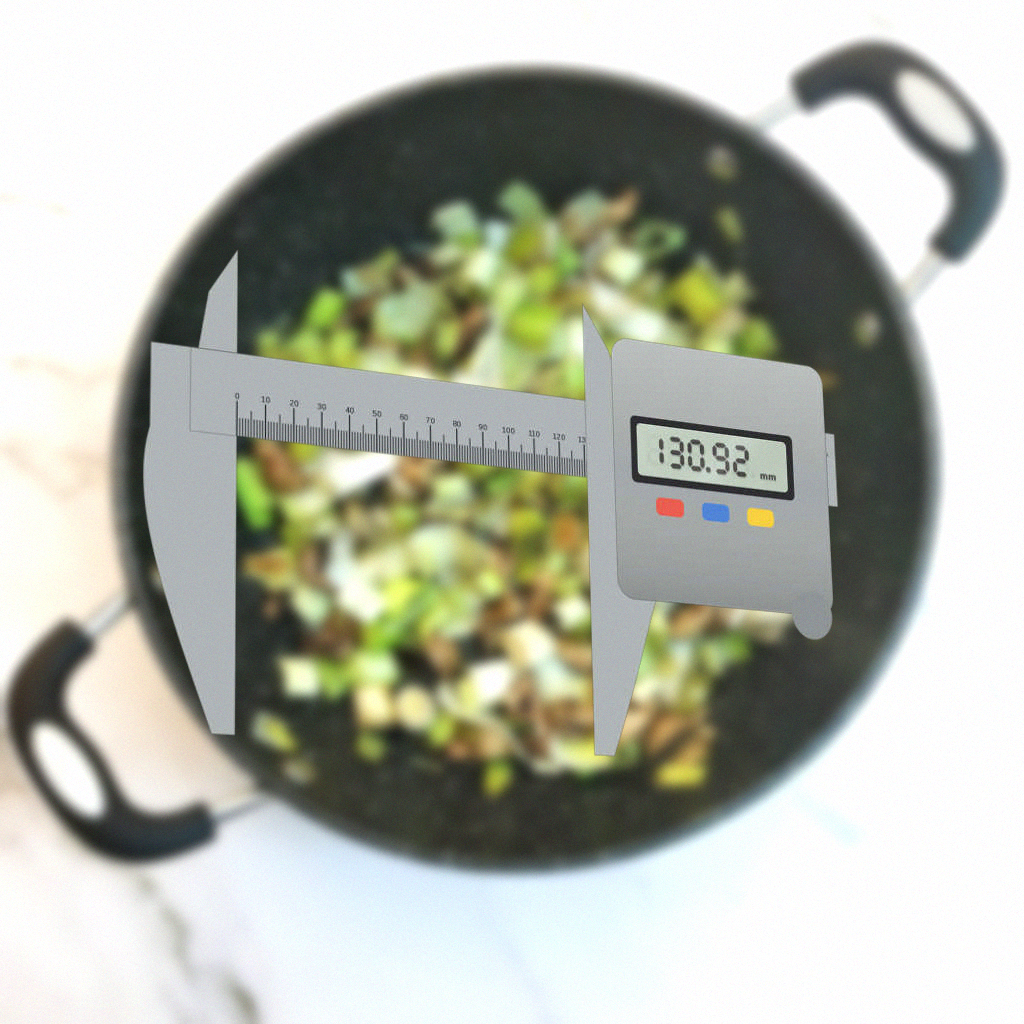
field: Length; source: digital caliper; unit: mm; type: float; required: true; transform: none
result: 130.92 mm
